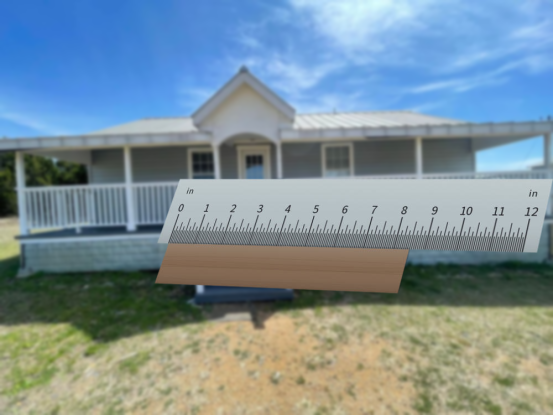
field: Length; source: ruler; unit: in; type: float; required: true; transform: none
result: 8.5 in
